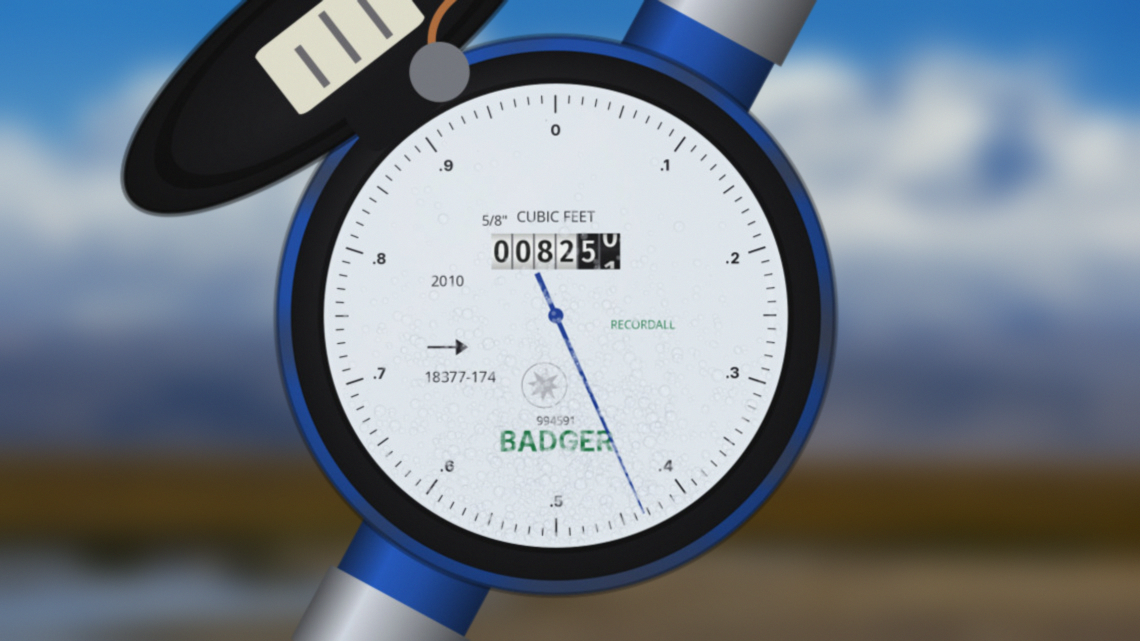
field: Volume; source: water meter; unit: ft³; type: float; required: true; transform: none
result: 8250.43 ft³
